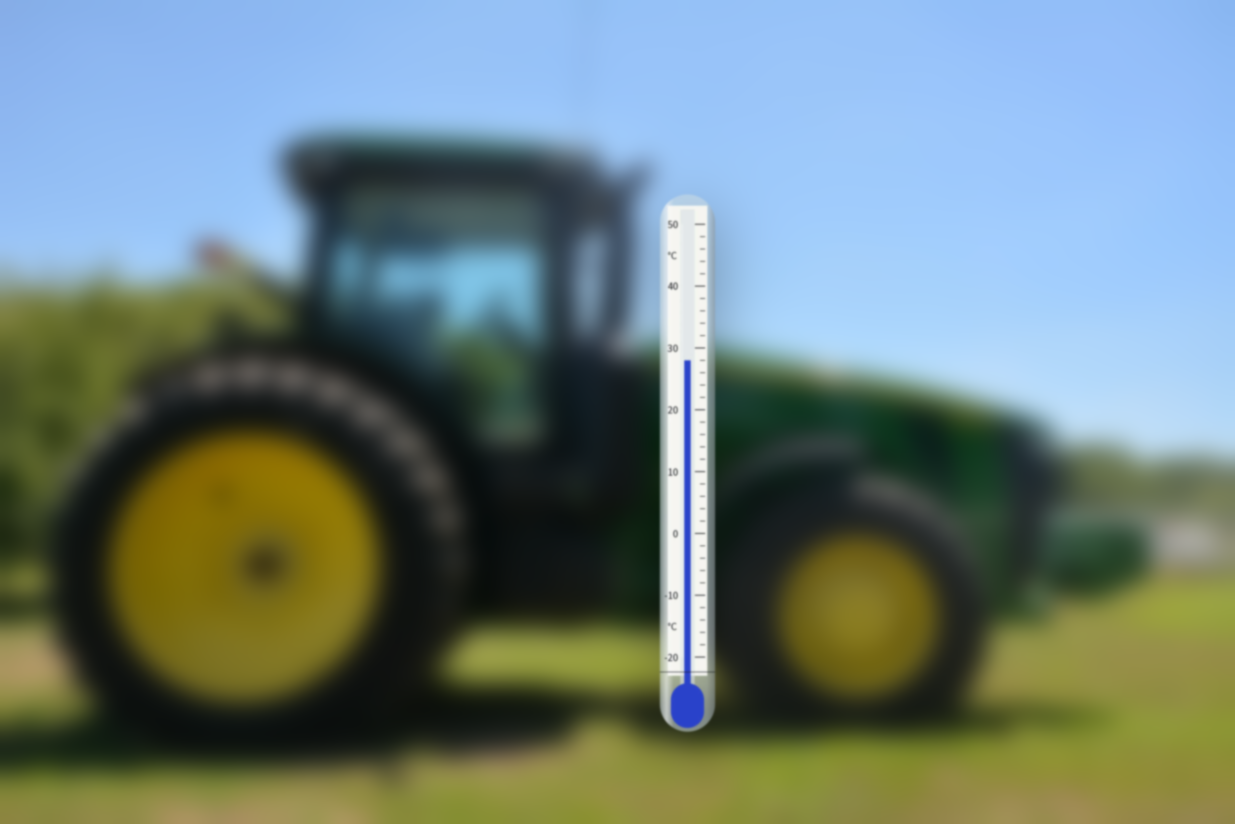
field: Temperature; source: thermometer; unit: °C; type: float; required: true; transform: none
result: 28 °C
